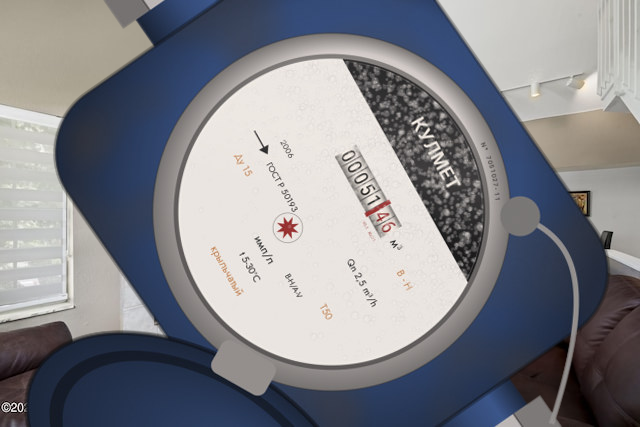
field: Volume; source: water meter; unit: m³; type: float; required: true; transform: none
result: 51.46 m³
